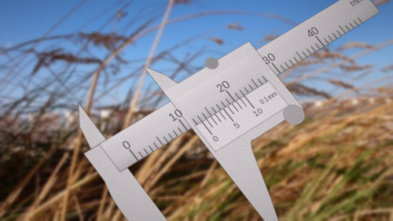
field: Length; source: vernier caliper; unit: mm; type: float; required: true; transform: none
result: 13.0 mm
